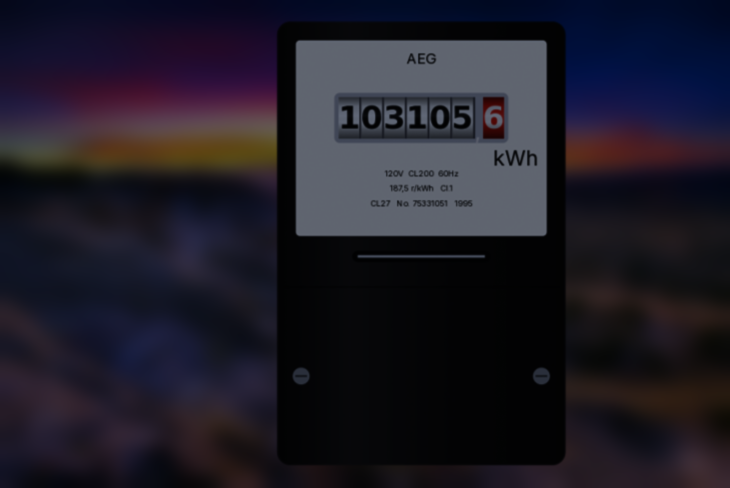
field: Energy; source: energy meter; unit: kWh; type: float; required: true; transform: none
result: 103105.6 kWh
